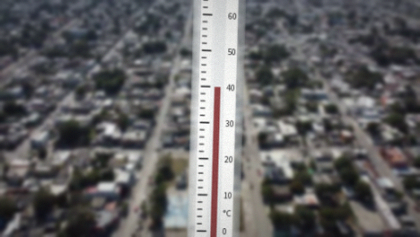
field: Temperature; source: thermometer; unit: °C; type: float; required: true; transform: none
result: 40 °C
